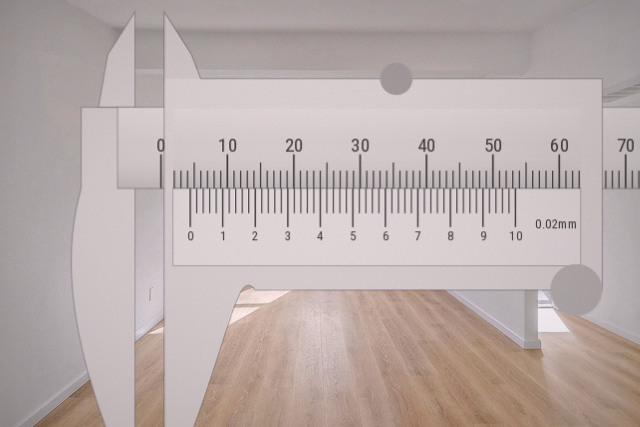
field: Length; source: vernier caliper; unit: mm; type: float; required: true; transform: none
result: 4.4 mm
